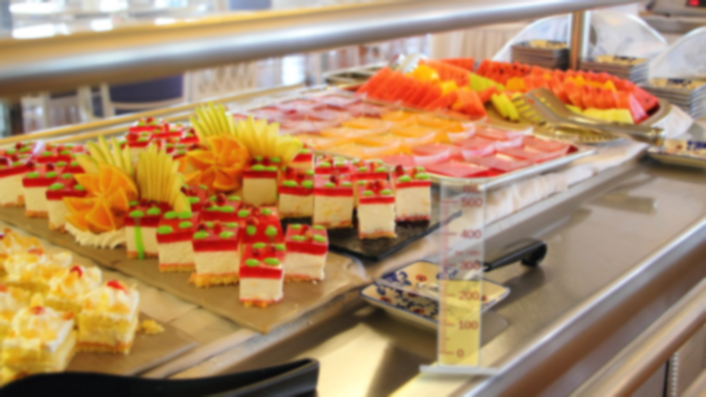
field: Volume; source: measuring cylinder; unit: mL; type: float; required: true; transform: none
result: 250 mL
